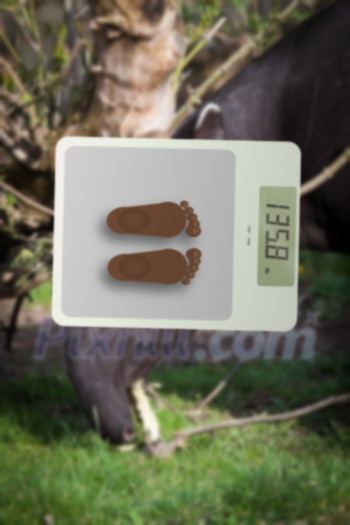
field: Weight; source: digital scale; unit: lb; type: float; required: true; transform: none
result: 135.8 lb
